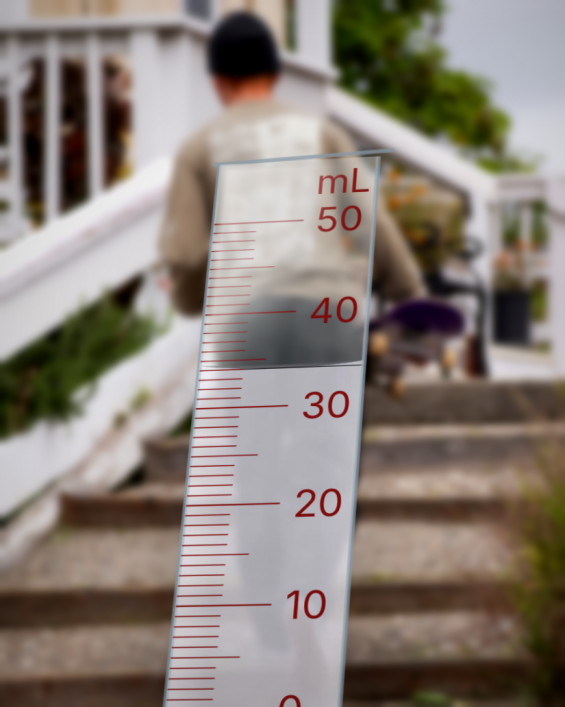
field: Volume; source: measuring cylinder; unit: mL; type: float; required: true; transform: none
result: 34 mL
